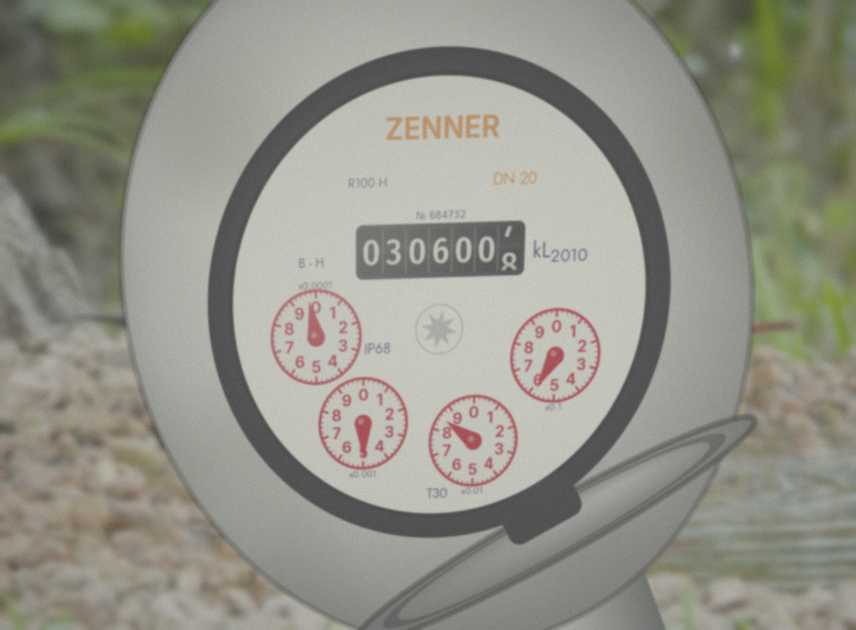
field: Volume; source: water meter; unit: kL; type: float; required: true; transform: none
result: 306007.5849 kL
